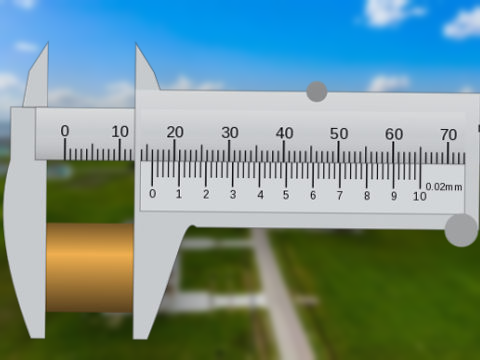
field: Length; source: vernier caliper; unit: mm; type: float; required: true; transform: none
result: 16.0 mm
